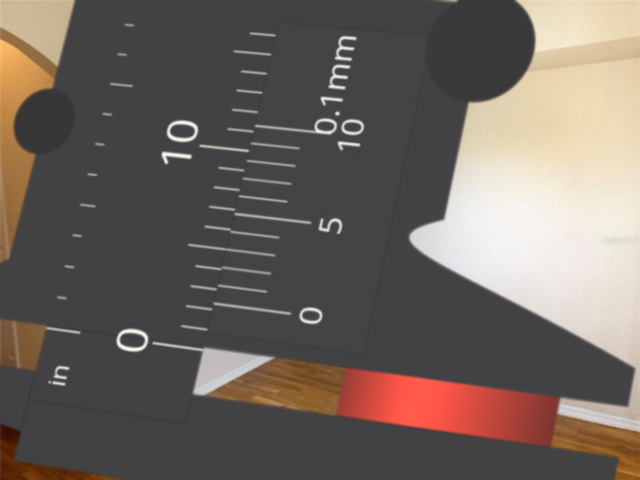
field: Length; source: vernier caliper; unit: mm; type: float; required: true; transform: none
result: 2.3 mm
